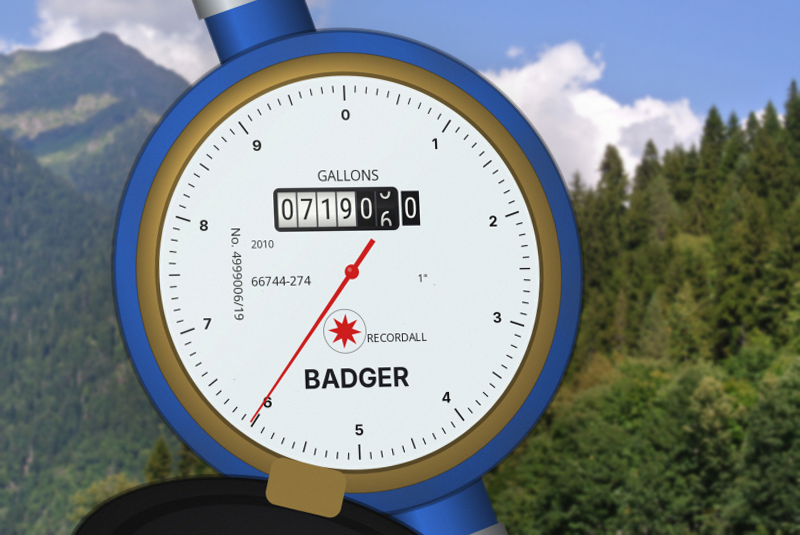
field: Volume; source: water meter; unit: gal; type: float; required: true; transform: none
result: 719056.0 gal
